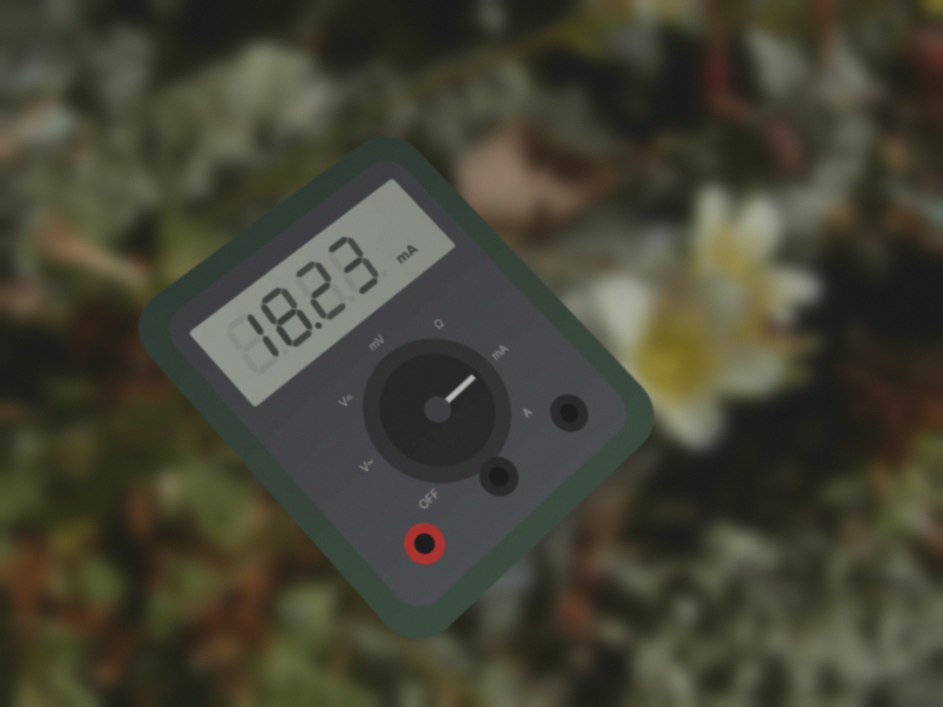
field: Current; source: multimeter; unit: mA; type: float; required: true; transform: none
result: 18.23 mA
